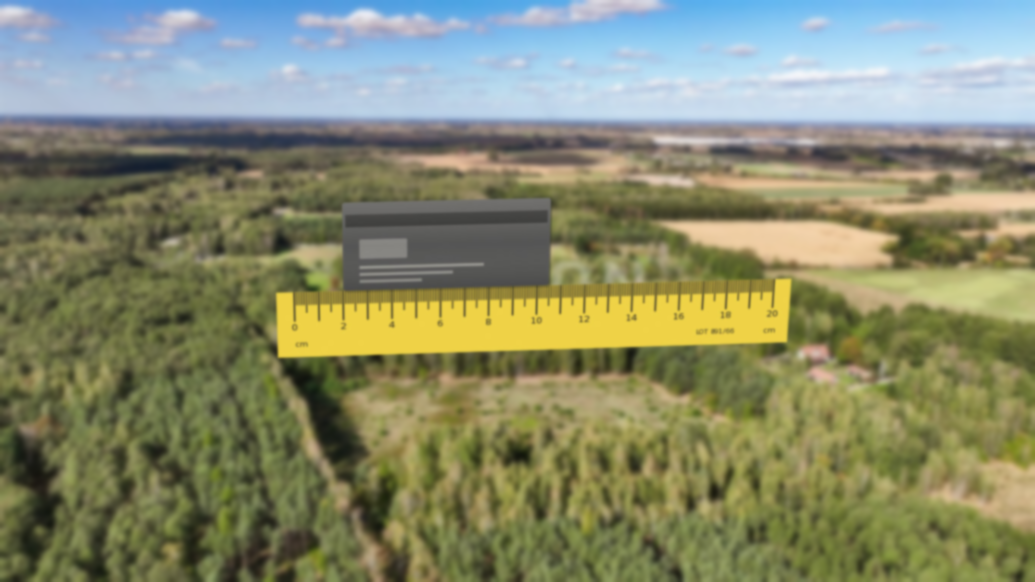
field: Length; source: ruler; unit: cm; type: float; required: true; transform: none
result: 8.5 cm
